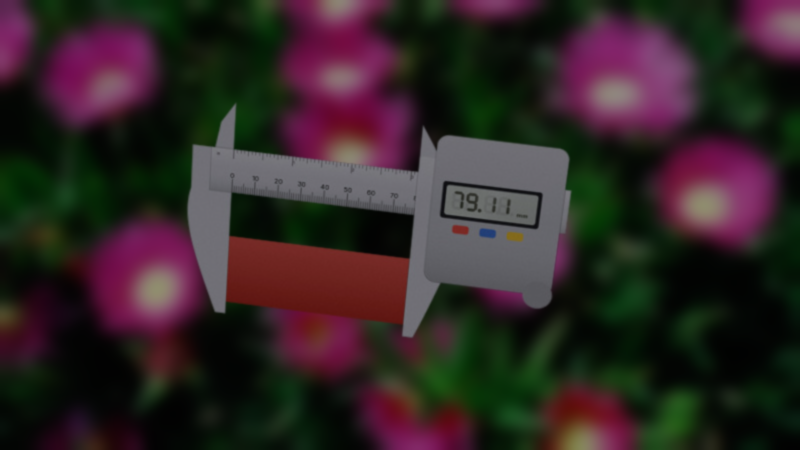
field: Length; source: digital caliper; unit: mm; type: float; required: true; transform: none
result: 79.11 mm
